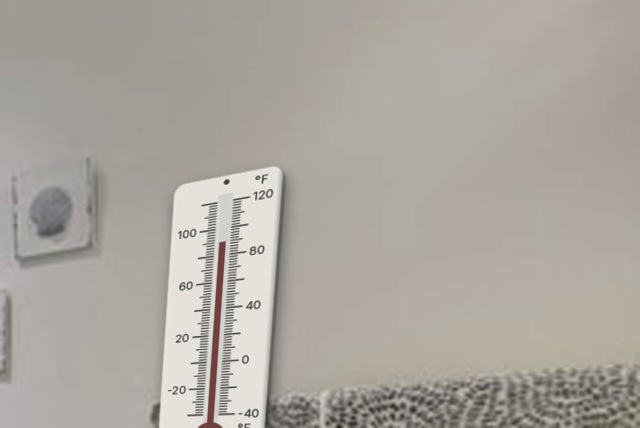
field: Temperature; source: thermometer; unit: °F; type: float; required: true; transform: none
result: 90 °F
